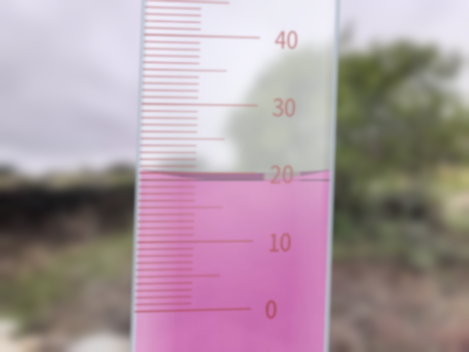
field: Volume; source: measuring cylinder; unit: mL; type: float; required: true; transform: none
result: 19 mL
